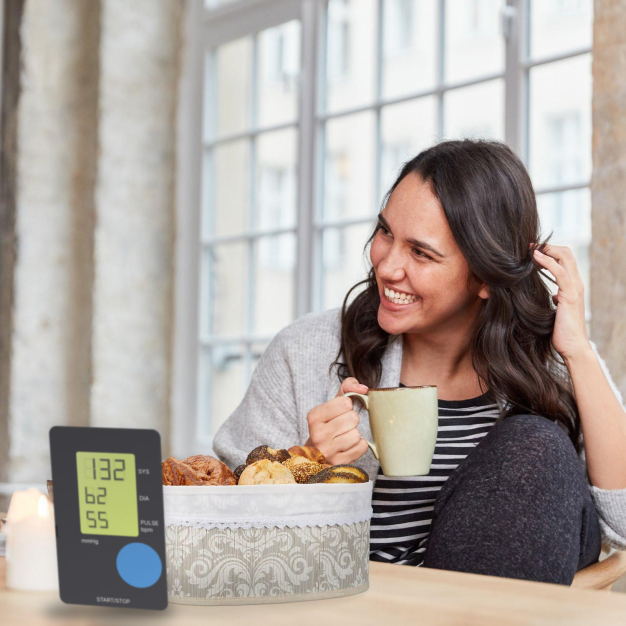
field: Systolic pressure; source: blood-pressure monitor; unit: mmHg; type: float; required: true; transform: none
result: 132 mmHg
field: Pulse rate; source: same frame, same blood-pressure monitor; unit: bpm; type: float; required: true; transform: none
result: 55 bpm
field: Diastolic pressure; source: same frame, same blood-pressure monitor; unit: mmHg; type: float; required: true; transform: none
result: 62 mmHg
